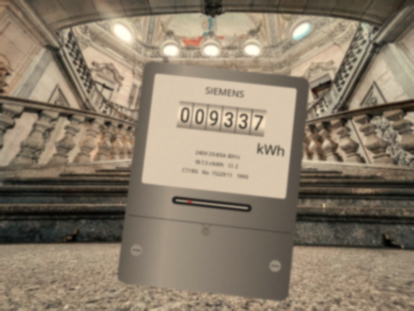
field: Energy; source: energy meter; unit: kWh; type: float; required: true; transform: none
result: 9337 kWh
